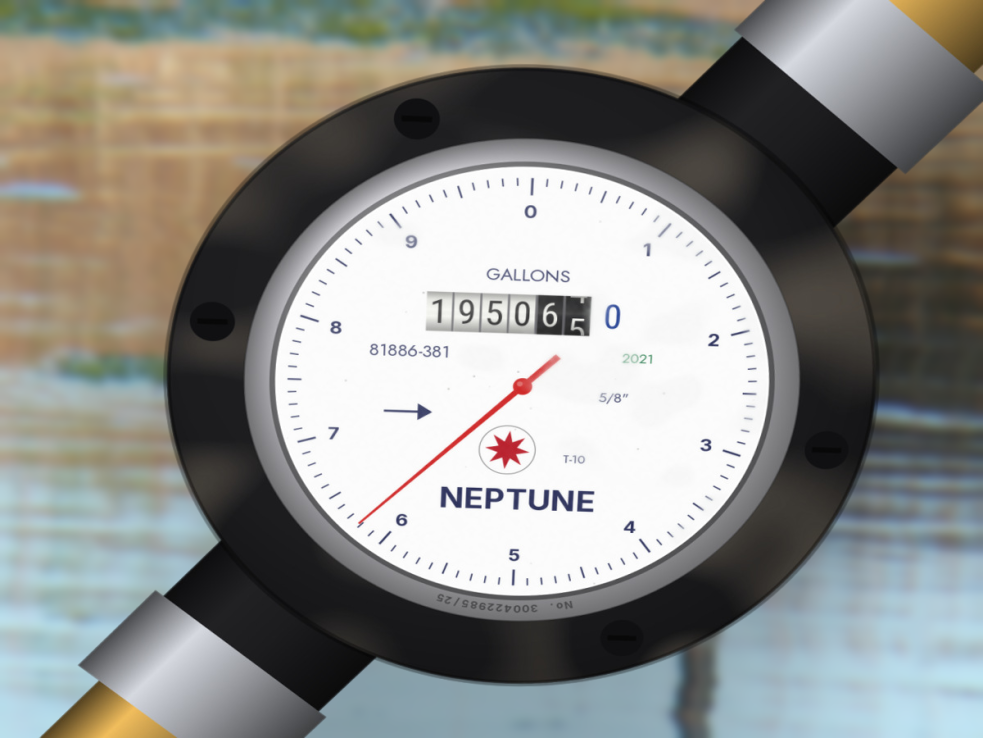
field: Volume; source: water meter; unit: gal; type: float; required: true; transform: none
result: 1950646.2 gal
